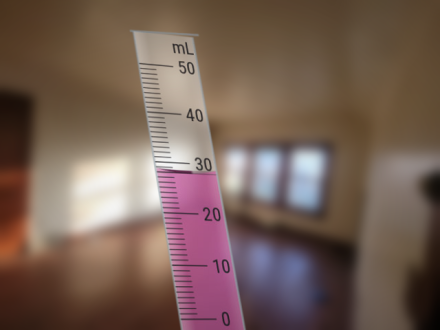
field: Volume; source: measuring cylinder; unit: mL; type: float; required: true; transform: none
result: 28 mL
